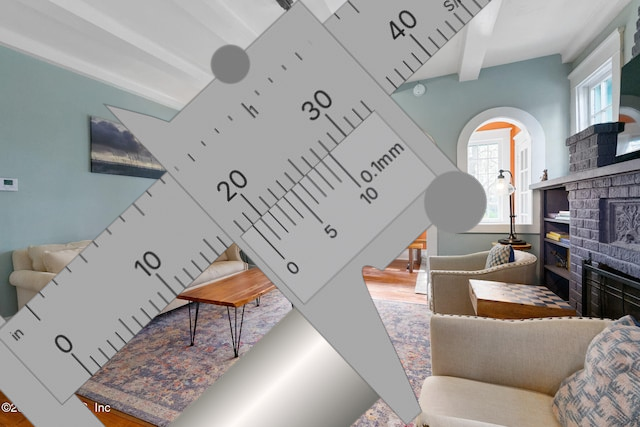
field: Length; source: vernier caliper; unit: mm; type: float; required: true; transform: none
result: 18.9 mm
